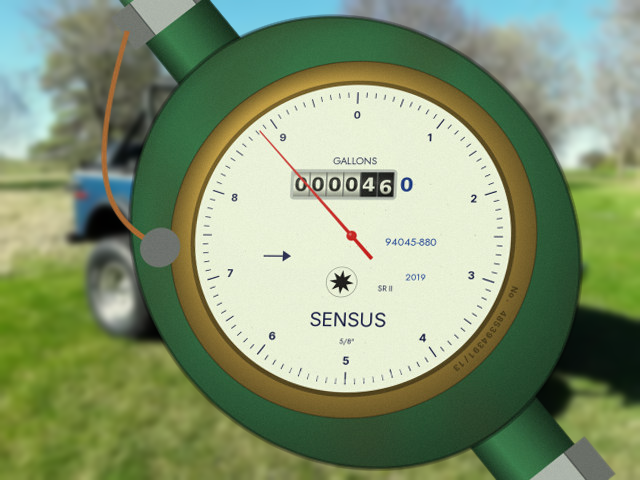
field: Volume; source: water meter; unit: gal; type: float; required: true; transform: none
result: 458.8 gal
